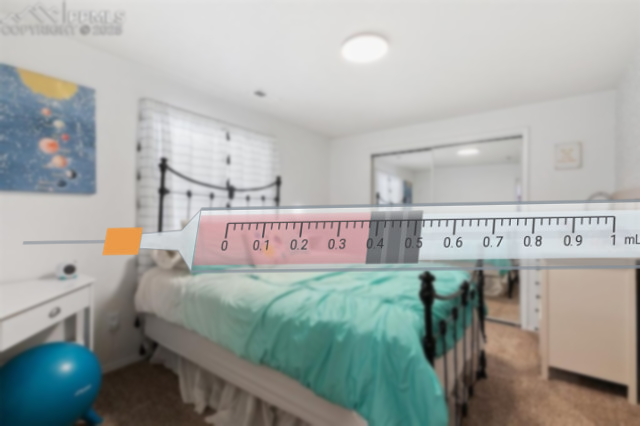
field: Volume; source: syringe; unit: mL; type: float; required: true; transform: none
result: 0.38 mL
